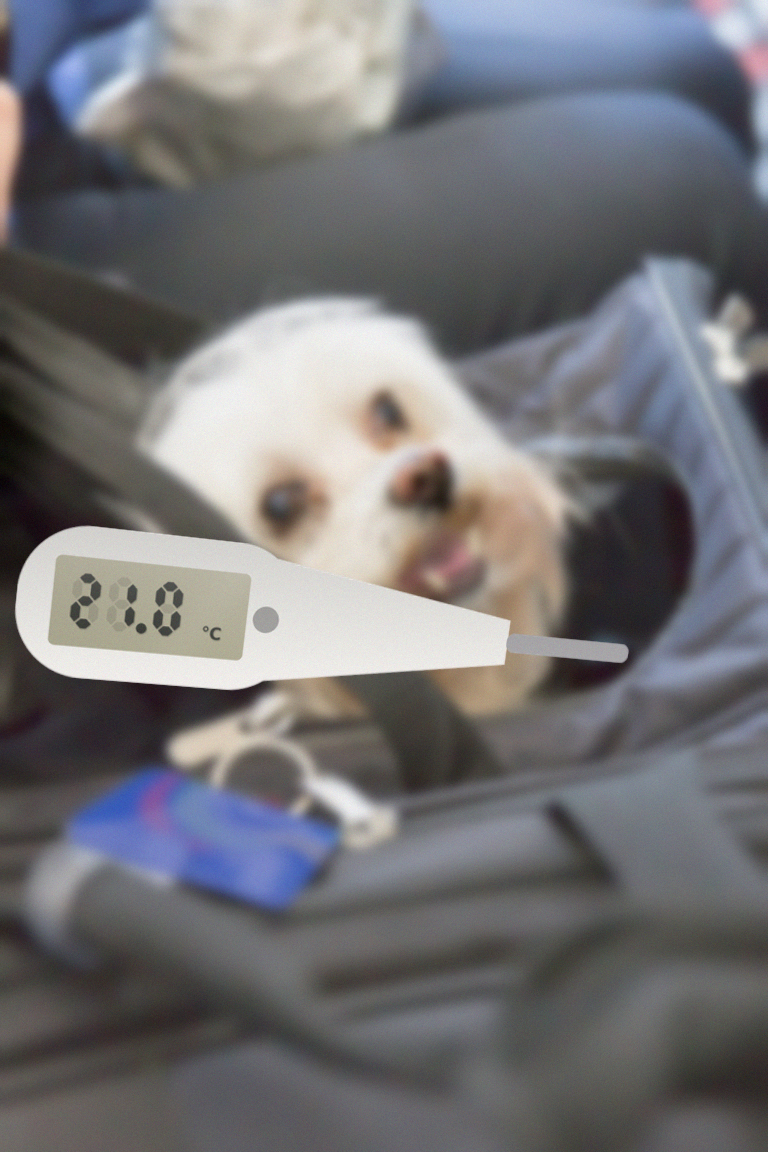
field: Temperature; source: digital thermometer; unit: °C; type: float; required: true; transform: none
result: 21.0 °C
